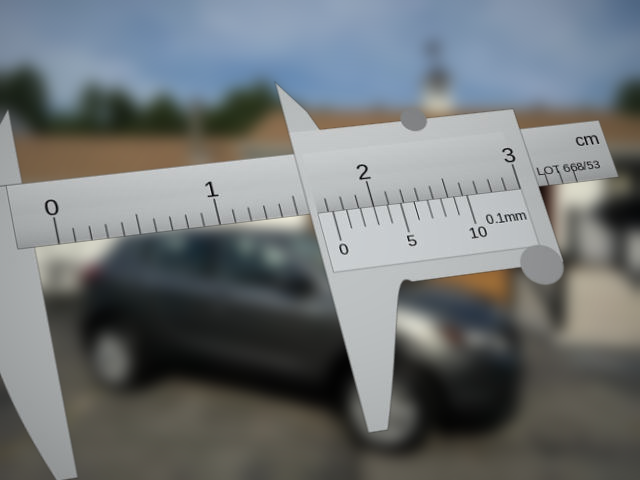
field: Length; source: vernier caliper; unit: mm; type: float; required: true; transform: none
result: 17.3 mm
